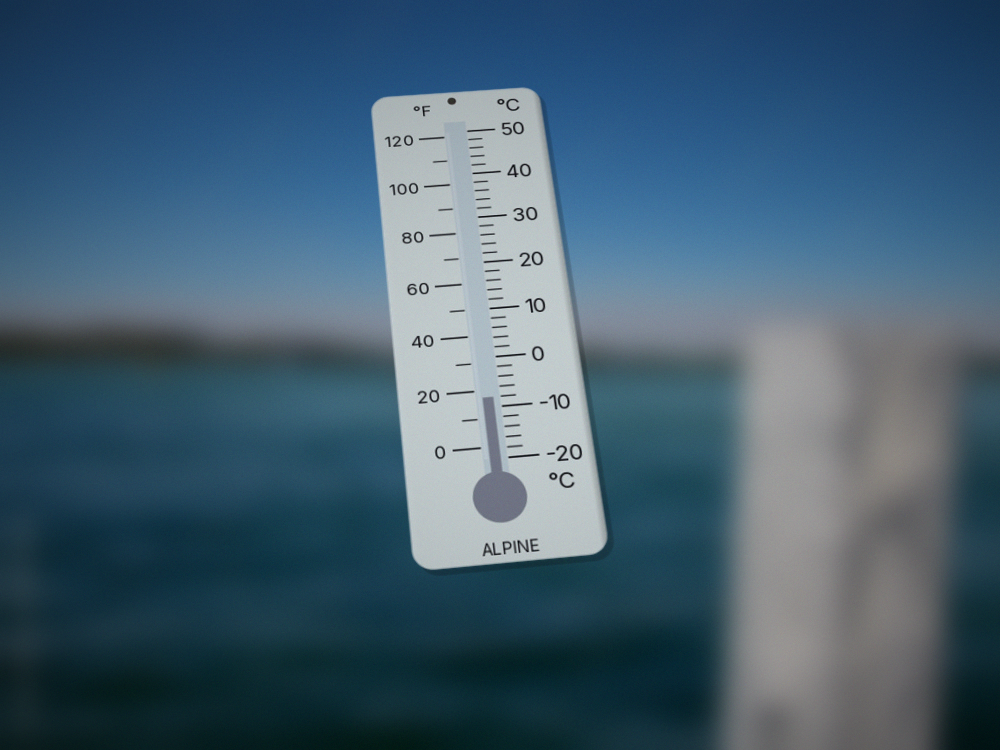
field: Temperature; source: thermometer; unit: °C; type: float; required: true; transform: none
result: -8 °C
